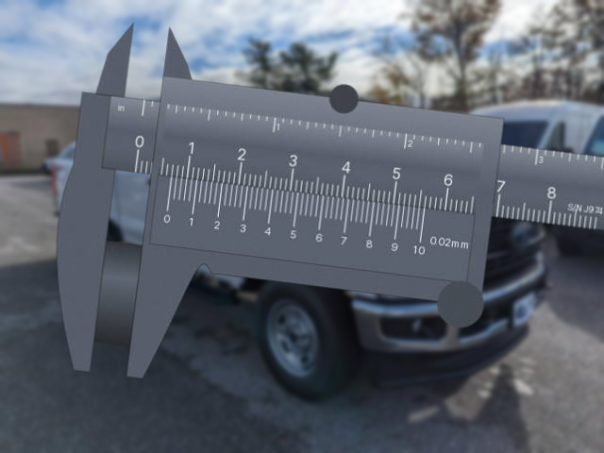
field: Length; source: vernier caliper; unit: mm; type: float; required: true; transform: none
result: 7.0 mm
